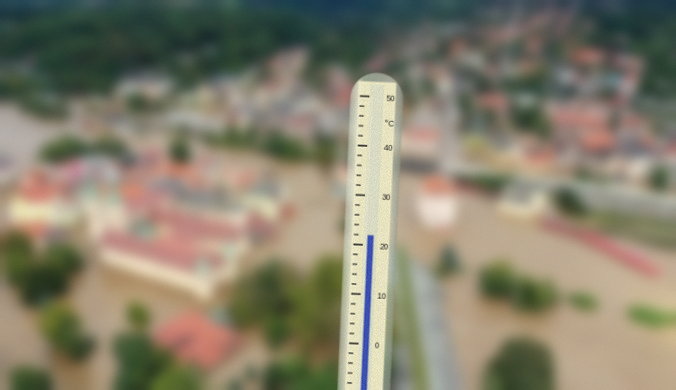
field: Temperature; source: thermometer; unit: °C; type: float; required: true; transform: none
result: 22 °C
